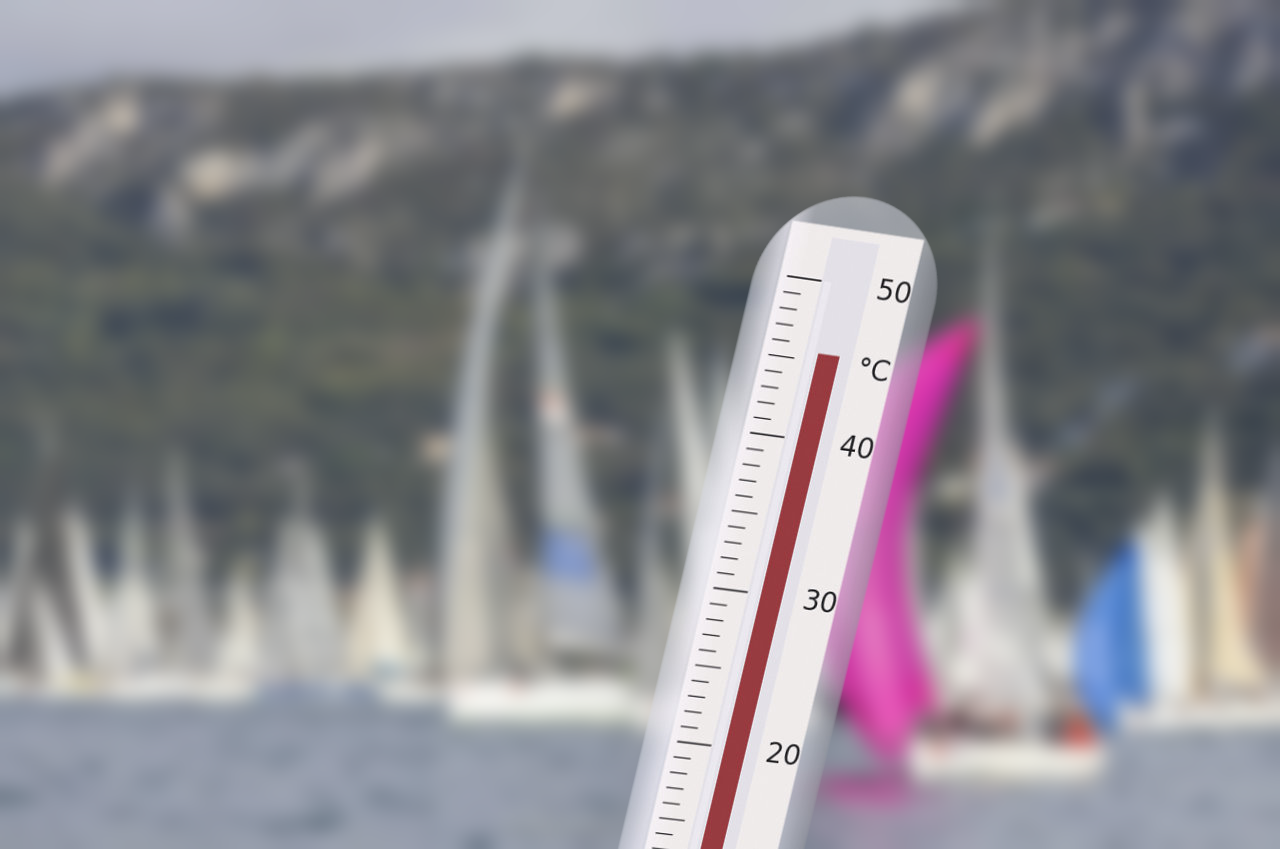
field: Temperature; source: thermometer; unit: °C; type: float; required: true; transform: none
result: 45.5 °C
